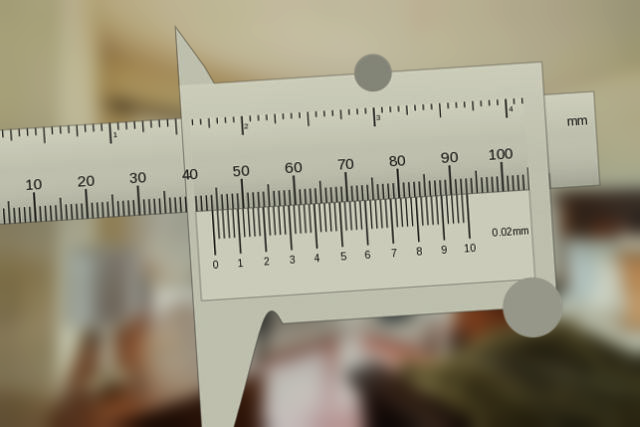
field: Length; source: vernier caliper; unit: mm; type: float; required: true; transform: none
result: 44.0 mm
